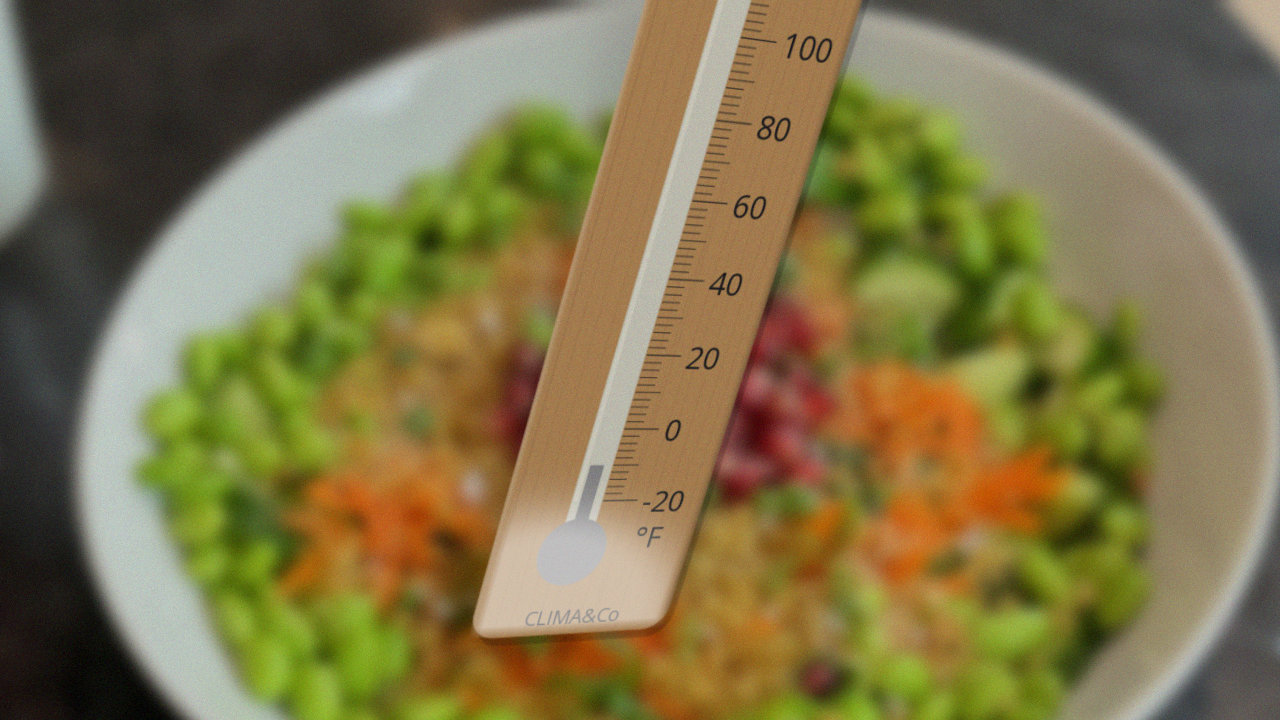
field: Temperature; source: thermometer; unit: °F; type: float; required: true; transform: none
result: -10 °F
